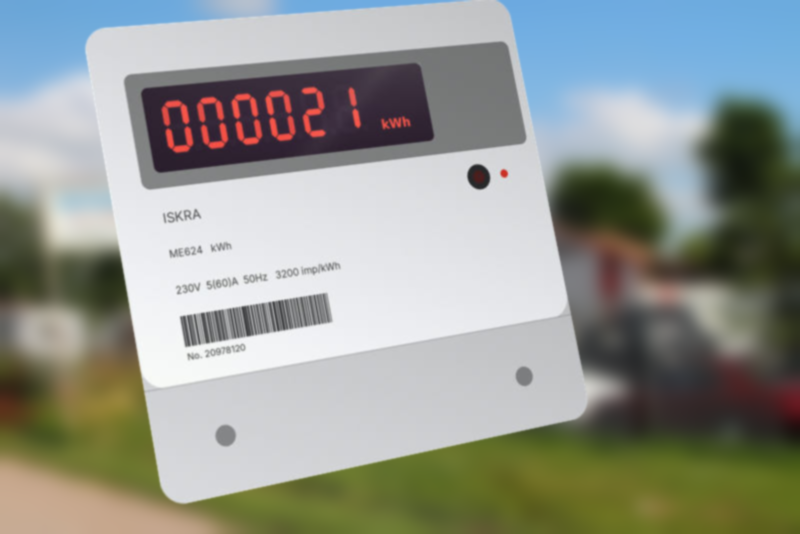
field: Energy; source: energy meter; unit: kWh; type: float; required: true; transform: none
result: 21 kWh
